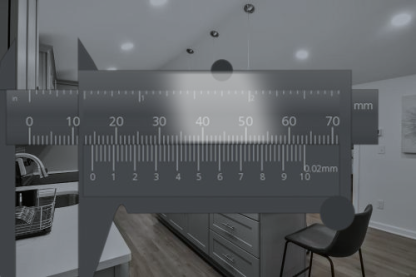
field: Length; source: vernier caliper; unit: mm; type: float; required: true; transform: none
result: 14.5 mm
